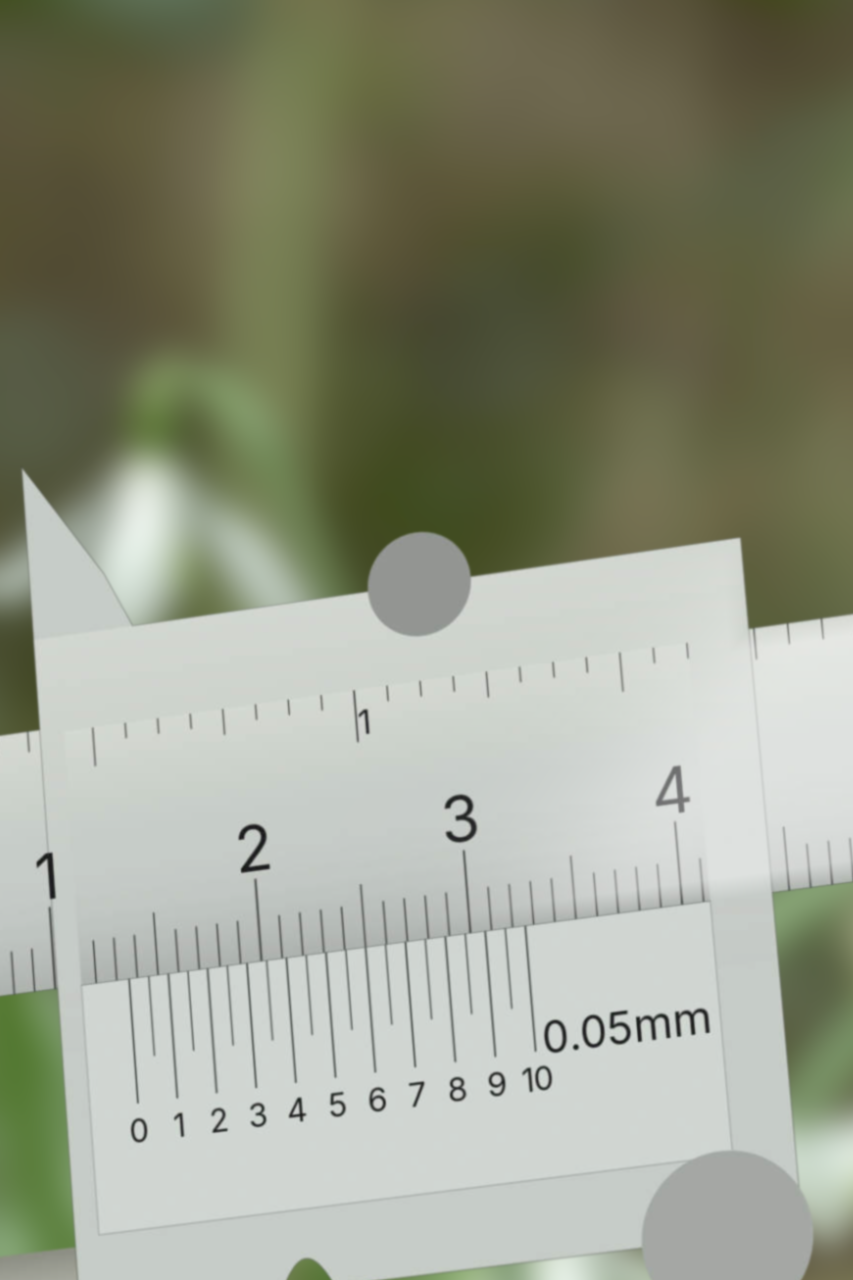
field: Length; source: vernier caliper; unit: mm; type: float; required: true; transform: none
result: 13.6 mm
